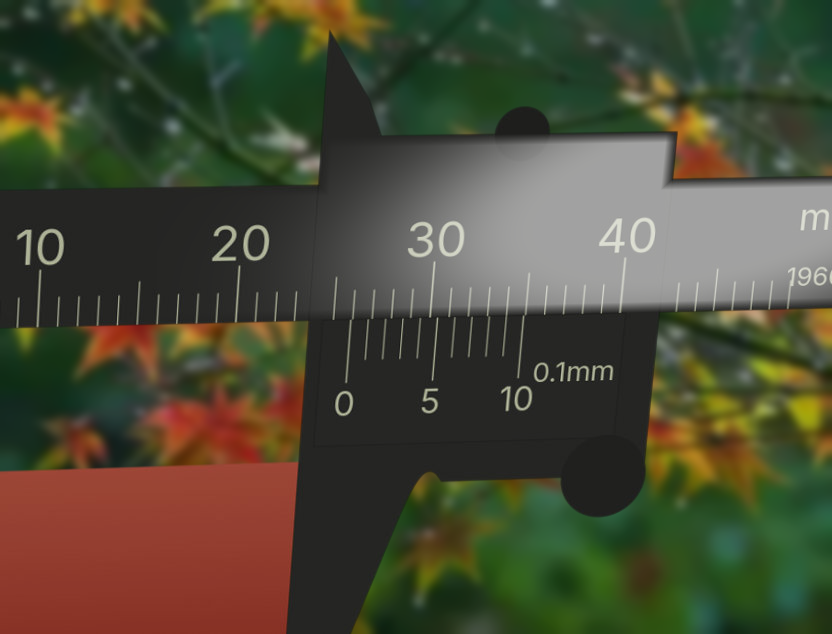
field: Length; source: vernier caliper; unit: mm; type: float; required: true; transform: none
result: 25.9 mm
